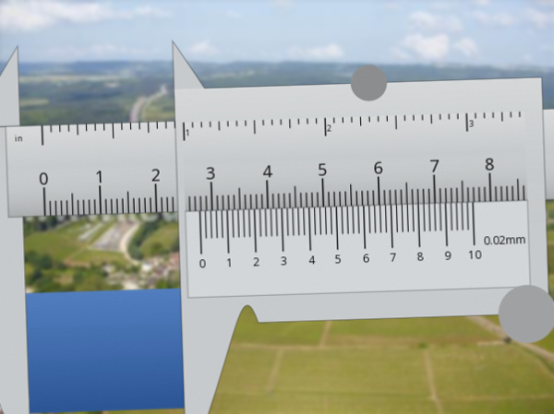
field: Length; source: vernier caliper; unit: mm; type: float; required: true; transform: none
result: 27.8 mm
